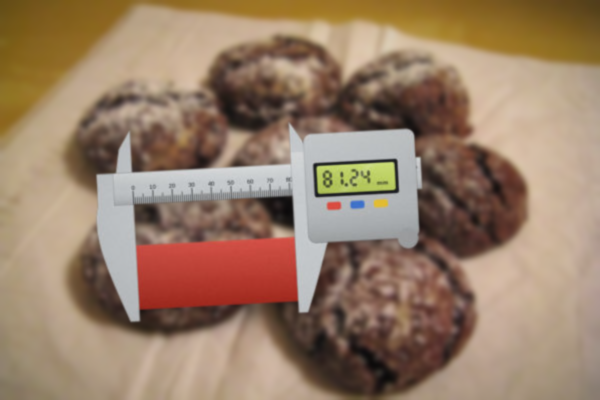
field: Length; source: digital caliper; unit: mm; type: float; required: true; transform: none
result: 81.24 mm
